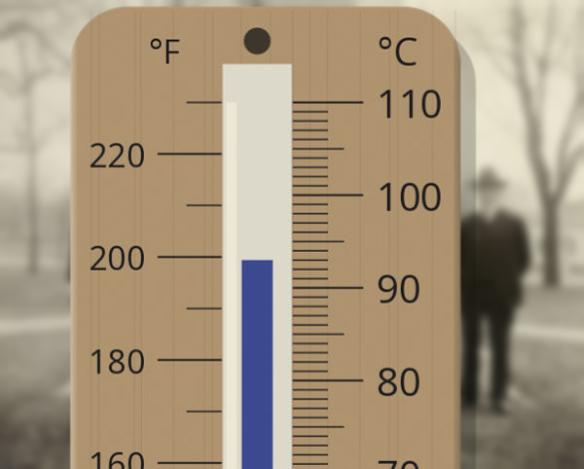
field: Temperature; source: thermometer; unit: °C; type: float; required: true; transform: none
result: 93 °C
